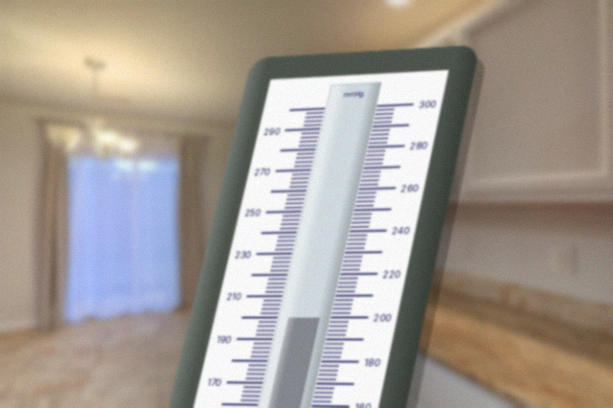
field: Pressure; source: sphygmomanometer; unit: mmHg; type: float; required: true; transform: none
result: 200 mmHg
